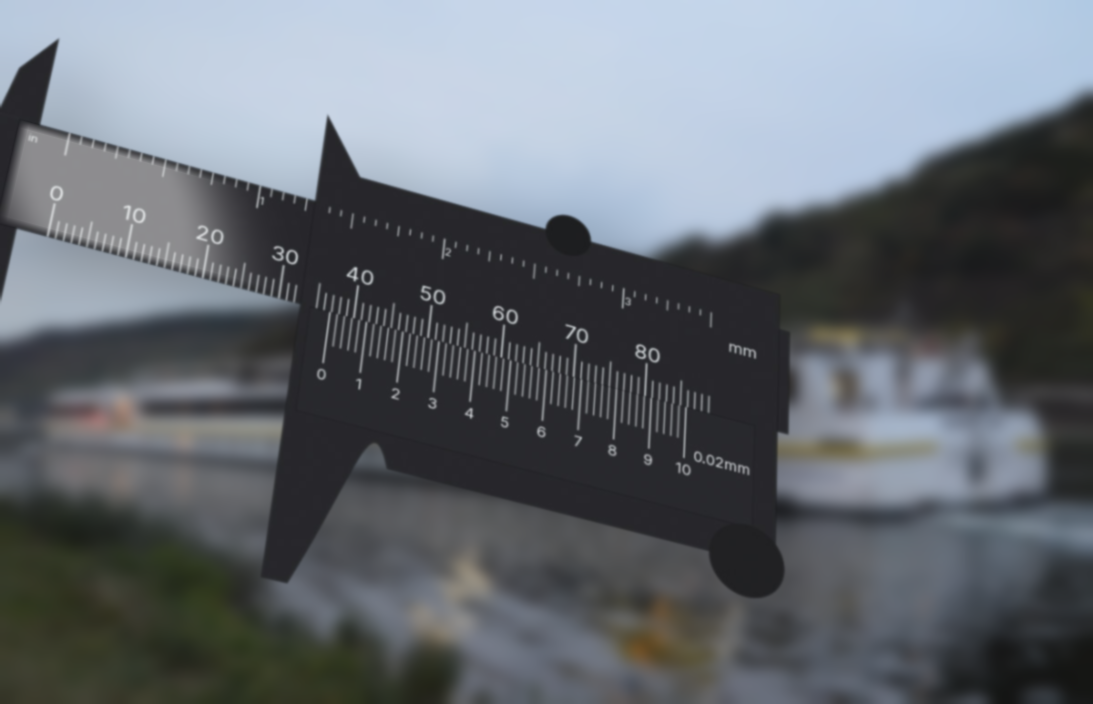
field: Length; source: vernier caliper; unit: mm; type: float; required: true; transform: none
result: 36.8 mm
